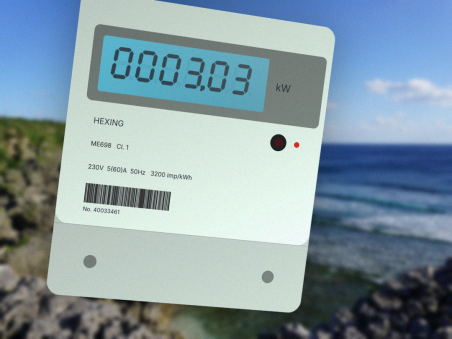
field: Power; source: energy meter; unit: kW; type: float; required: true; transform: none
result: 3.03 kW
